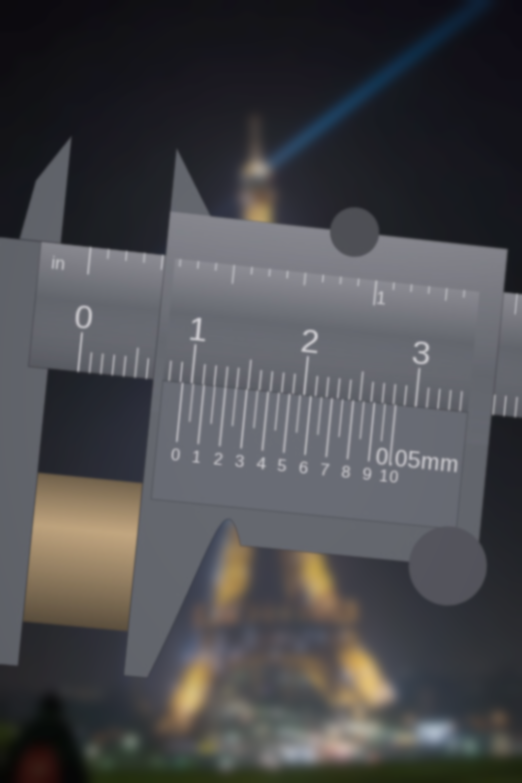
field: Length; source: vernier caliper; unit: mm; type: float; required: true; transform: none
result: 9.2 mm
